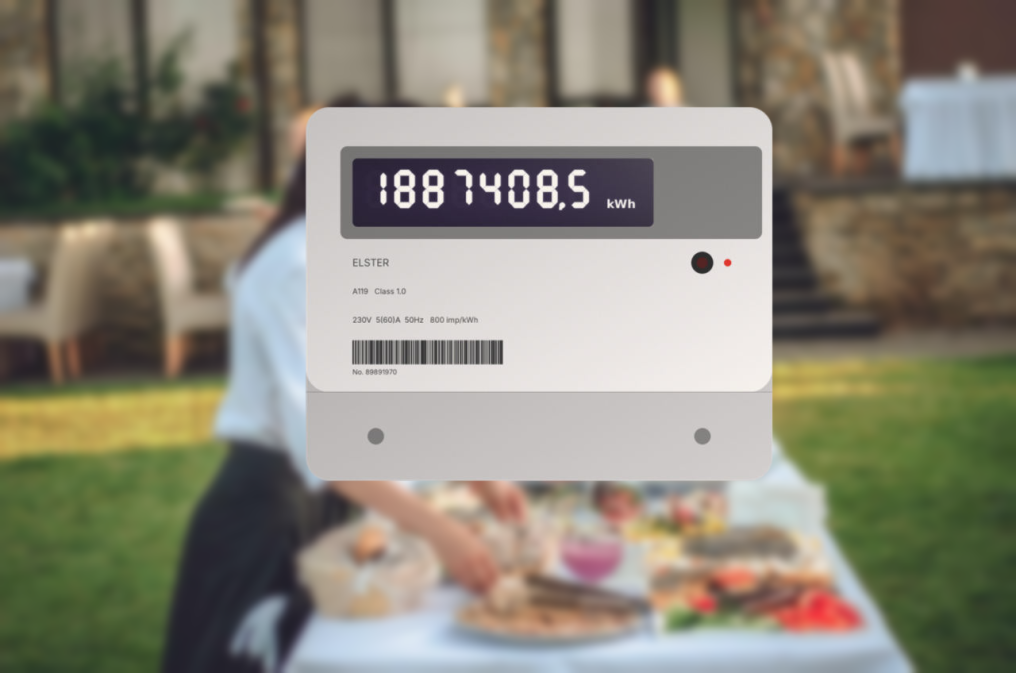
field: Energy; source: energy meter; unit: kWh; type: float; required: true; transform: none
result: 1887408.5 kWh
